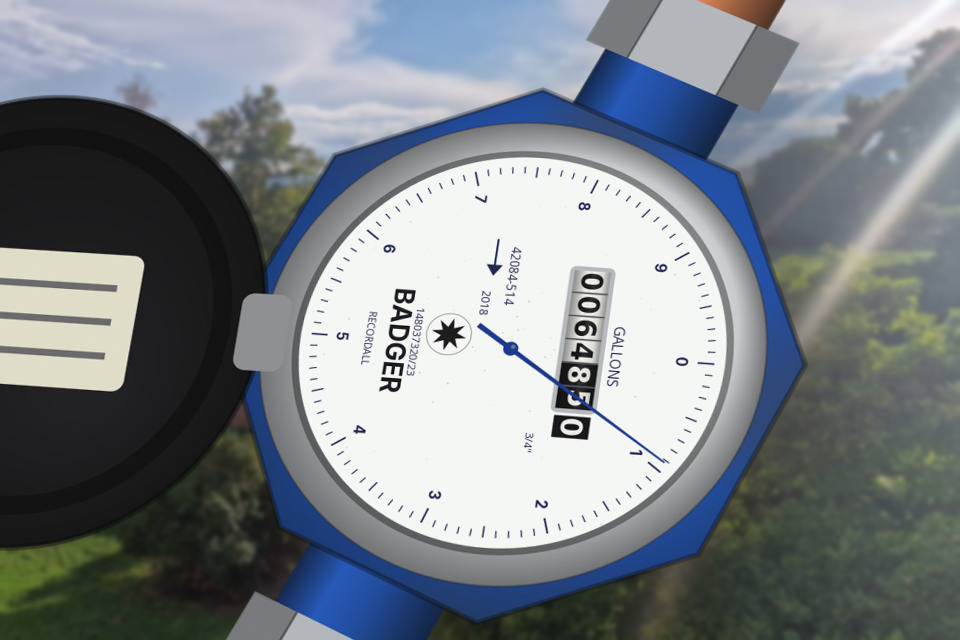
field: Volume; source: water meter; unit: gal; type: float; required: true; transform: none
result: 64850.9 gal
